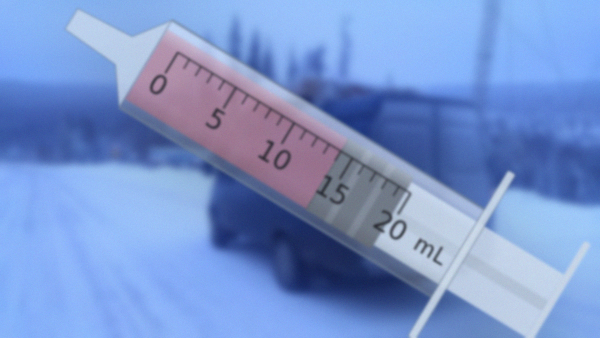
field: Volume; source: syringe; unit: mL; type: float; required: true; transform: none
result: 14 mL
